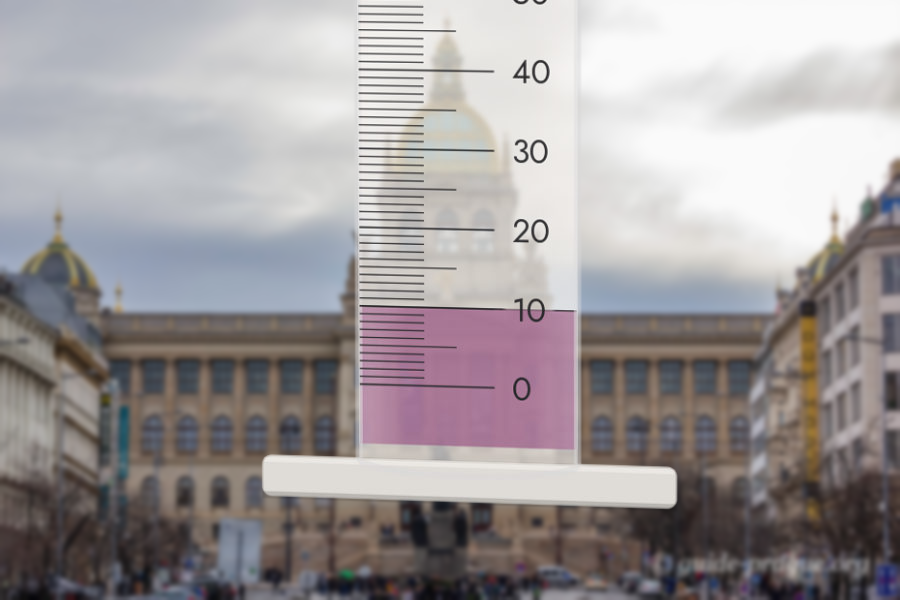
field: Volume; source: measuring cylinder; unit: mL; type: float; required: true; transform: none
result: 10 mL
